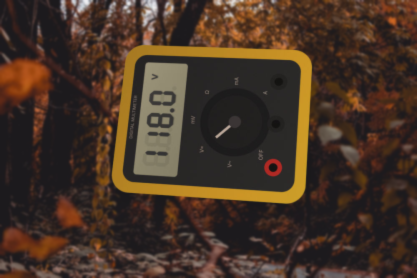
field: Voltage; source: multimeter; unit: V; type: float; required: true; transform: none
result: 118.0 V
